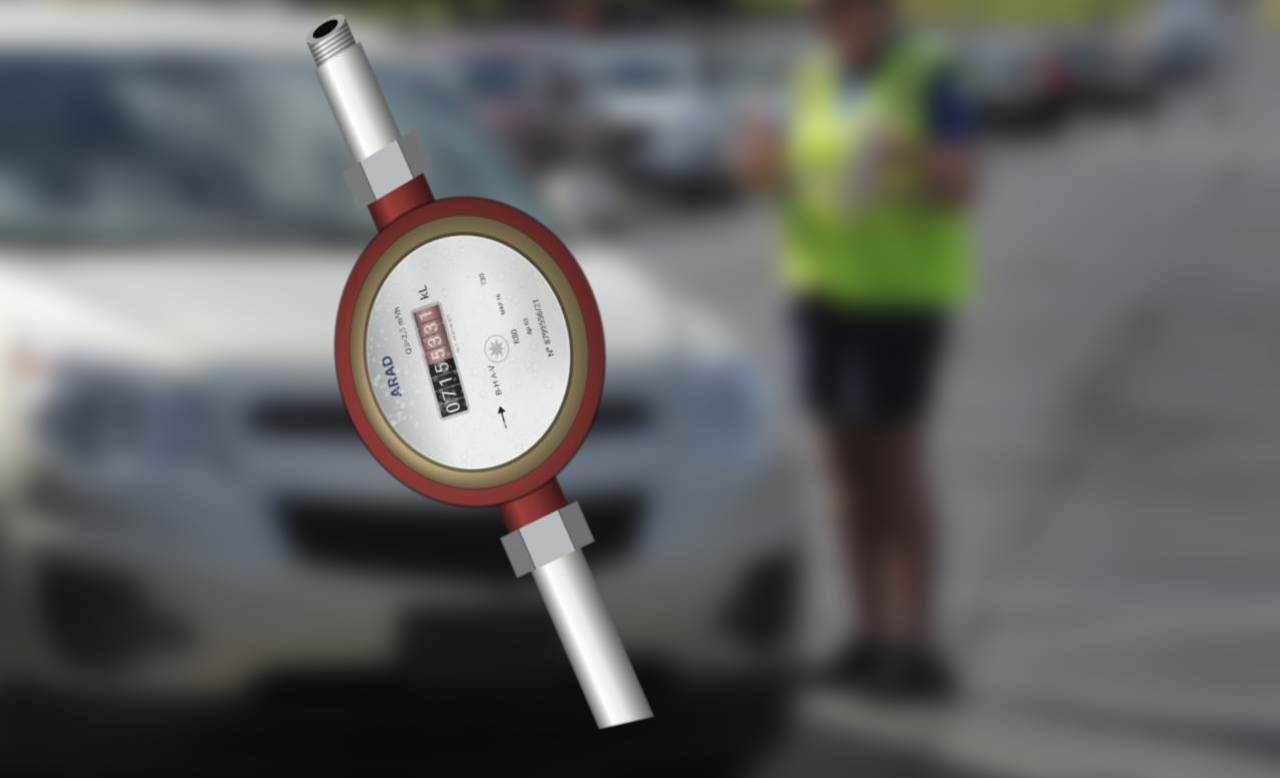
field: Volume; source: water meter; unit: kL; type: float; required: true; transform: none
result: 715.5331 kL
